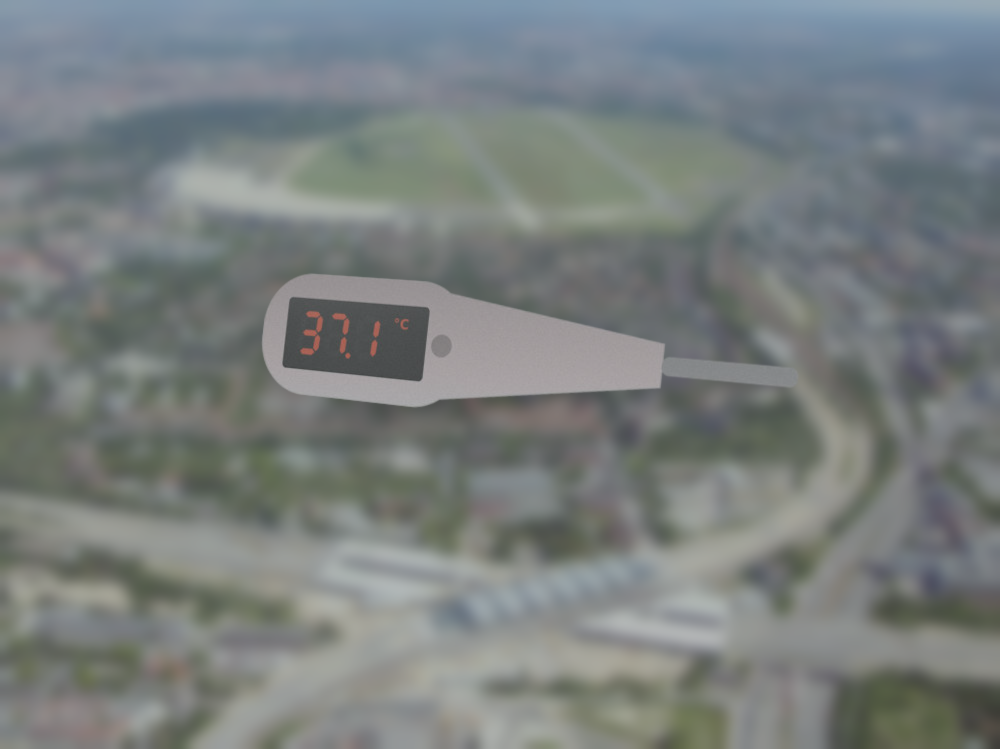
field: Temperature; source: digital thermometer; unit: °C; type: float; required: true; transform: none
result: 37.1 °C
